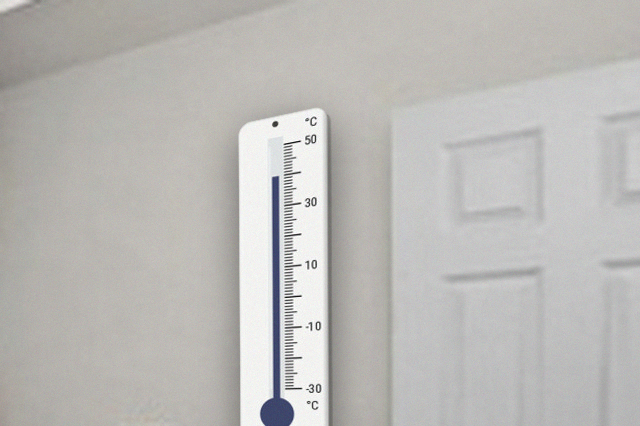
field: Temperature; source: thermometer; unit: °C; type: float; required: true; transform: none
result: 40 °C
